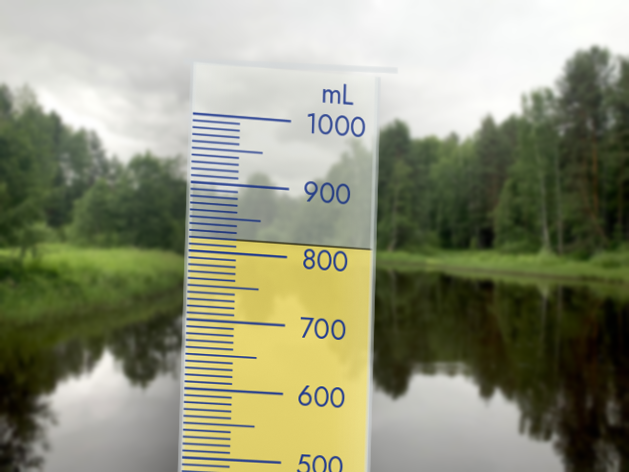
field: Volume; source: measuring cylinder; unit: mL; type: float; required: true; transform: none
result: 820 mL
